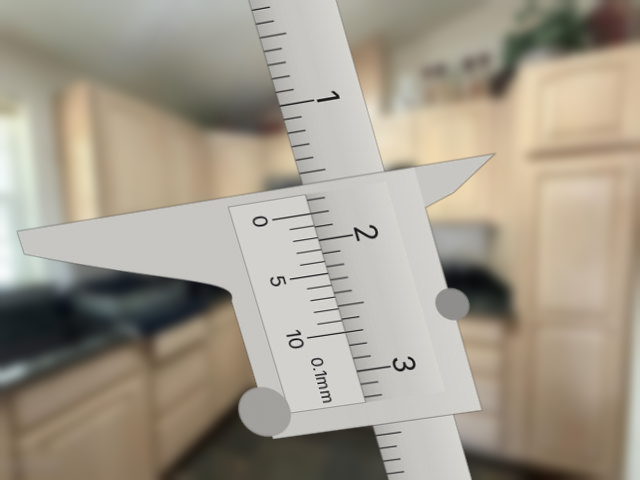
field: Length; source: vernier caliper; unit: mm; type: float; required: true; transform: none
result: 18.0 mm
